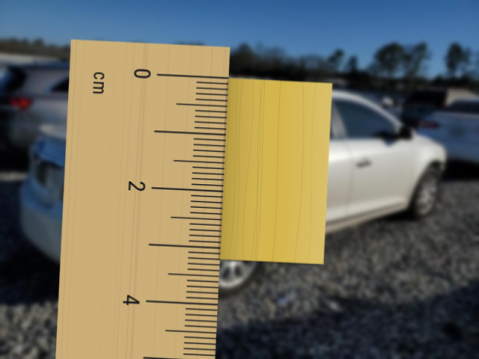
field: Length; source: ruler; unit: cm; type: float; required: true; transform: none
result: 3.2 cm
